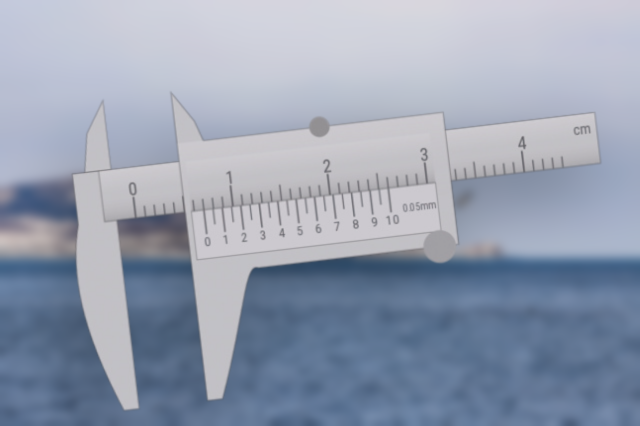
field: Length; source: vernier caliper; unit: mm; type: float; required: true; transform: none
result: 7.0 mm
